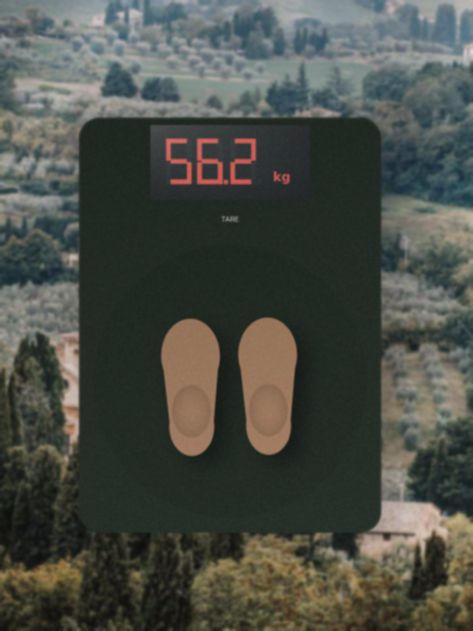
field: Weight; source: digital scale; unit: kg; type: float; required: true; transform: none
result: 56.2 kg
